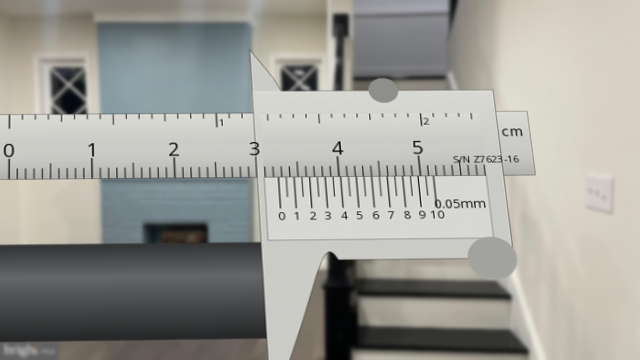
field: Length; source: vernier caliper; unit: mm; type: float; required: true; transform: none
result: 32.6 mm
